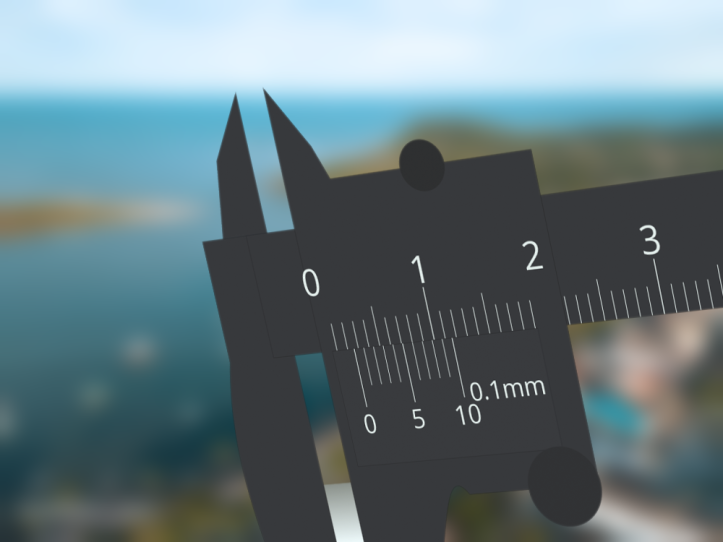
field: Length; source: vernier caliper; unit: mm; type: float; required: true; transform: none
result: 2.6 mm
